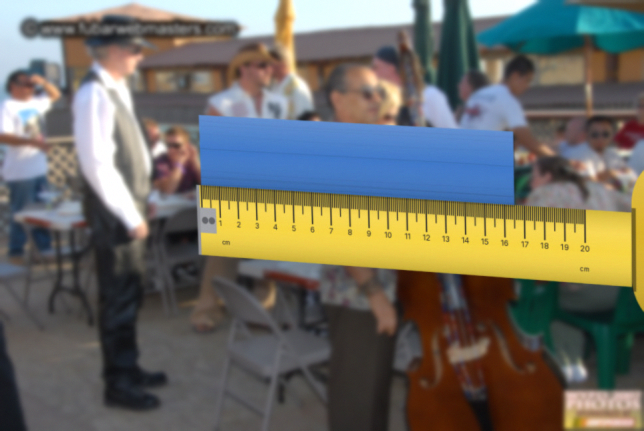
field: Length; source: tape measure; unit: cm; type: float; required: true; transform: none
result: 16.5 cm
